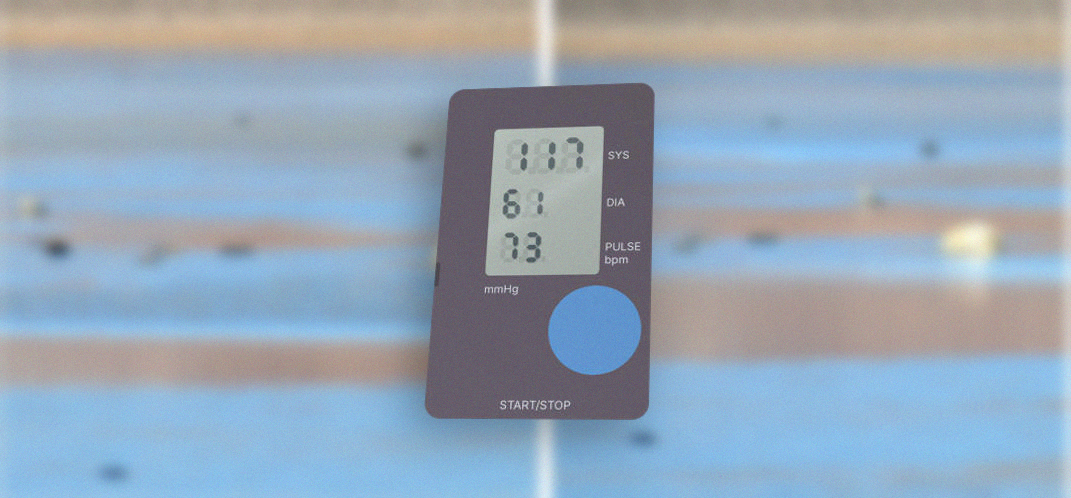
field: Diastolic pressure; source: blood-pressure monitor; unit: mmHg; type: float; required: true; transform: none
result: 61 mmHg
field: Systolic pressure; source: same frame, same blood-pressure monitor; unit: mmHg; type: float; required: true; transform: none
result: 117 mmHg
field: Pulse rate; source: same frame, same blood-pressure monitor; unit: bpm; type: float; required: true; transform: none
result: 73 bpm
